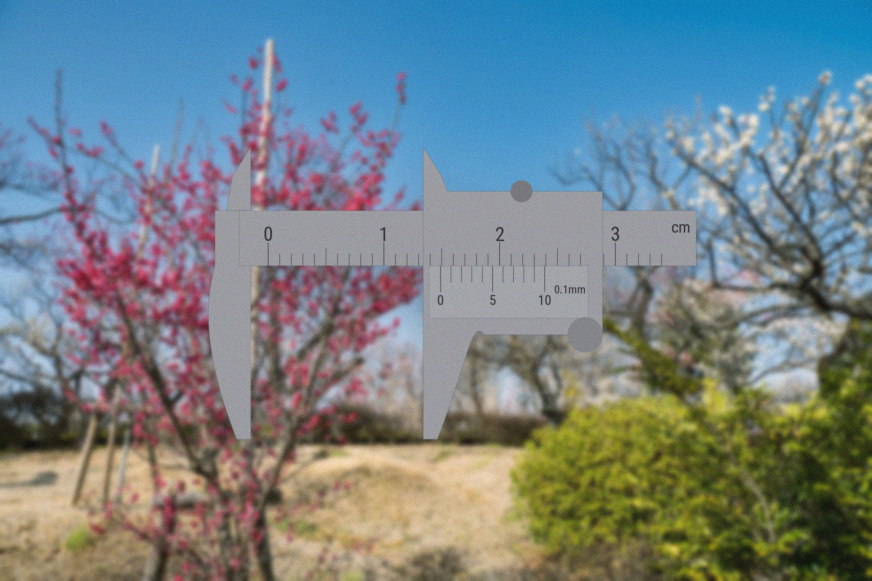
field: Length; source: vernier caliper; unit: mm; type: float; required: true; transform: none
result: 14.9 mm
